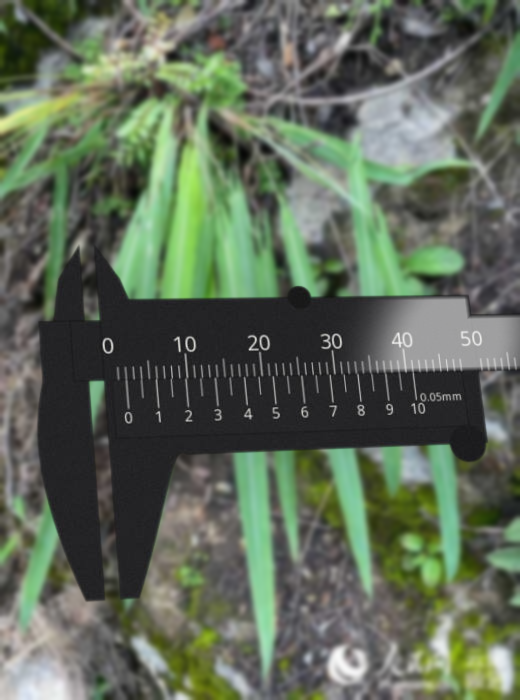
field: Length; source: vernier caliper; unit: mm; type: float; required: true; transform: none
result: 2.0 mm
